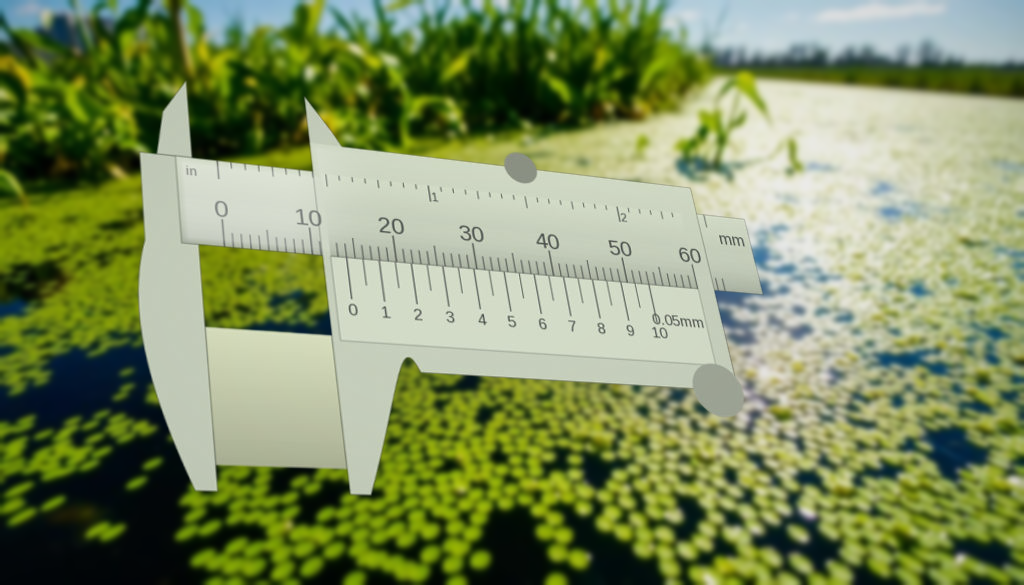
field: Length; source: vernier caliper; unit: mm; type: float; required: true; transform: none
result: 14.0 mm
